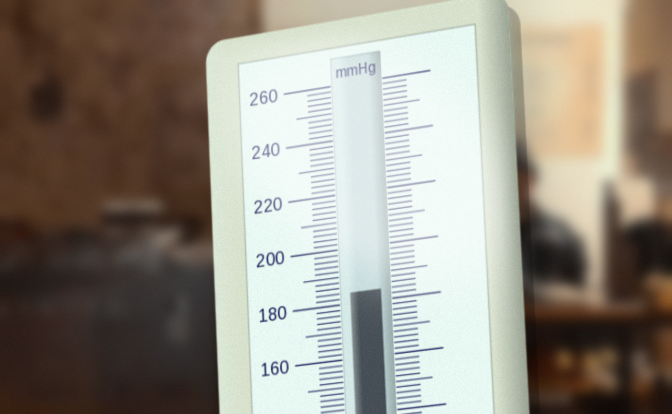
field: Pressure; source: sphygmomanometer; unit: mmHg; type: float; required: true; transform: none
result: 184 mmHg
